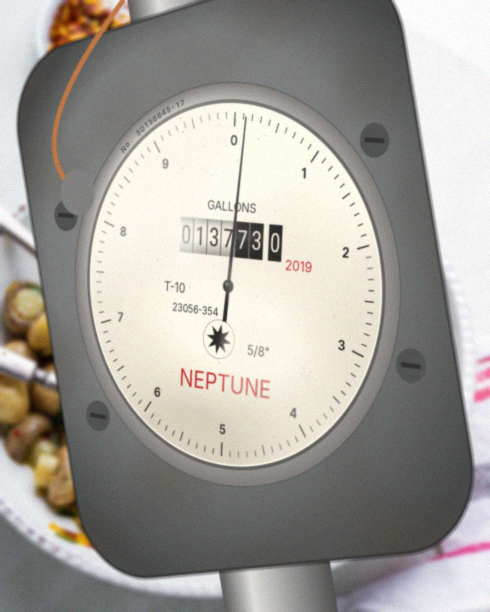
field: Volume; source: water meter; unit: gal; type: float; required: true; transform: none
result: 137730.1 gal
